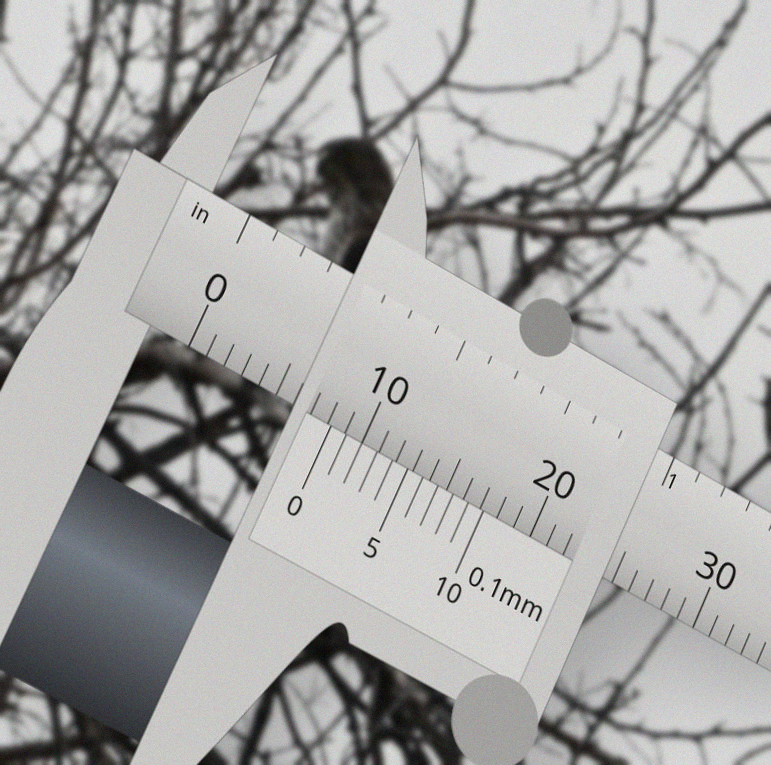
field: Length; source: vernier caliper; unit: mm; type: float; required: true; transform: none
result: 8.2 mm
